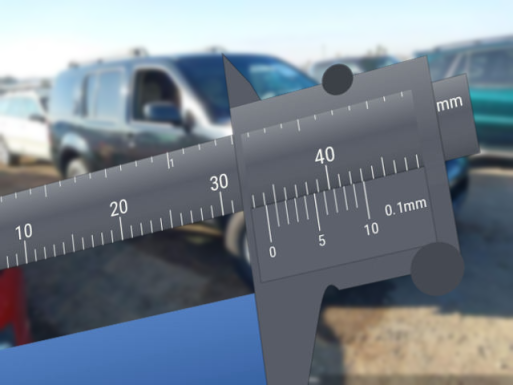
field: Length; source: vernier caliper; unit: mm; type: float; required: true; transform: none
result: 34.1 mm
